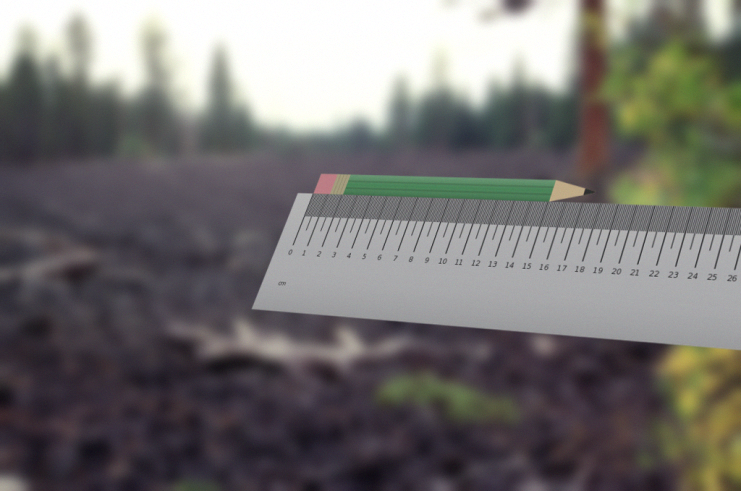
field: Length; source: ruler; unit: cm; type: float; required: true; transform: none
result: 17.5 cm
